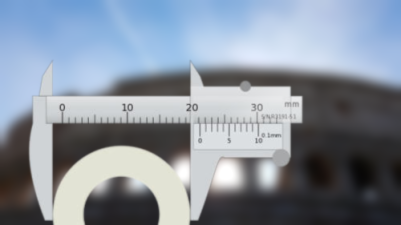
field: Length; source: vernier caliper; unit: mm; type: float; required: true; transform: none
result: 21.2 mm
